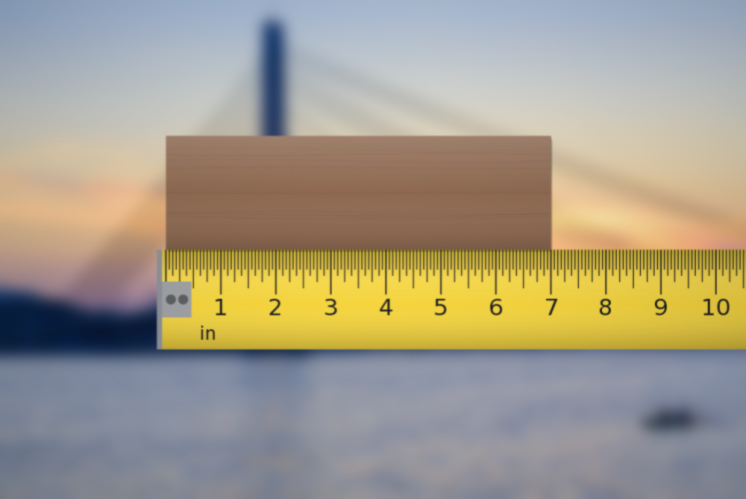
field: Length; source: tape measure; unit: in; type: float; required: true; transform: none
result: 7 in
